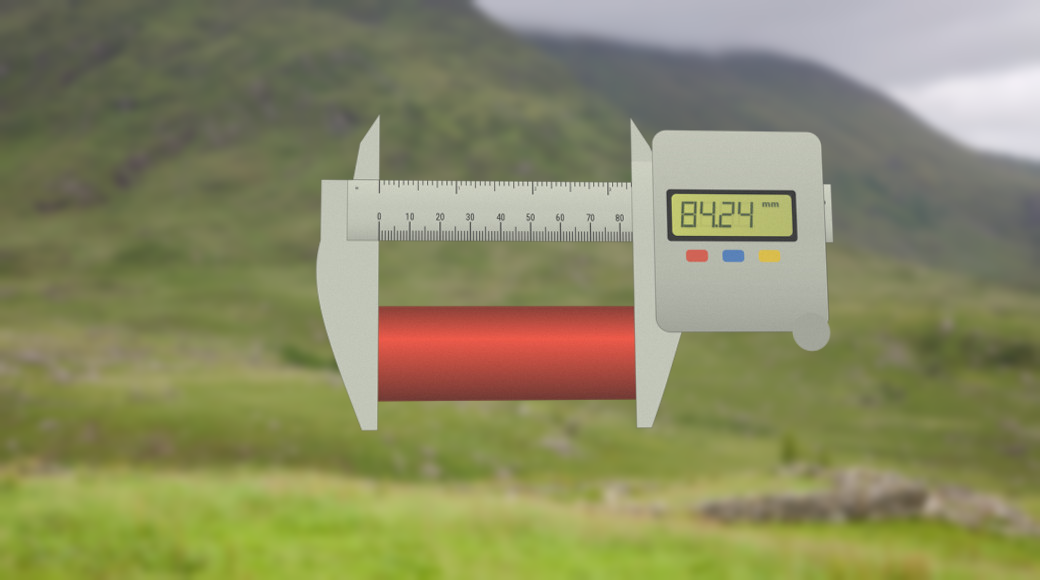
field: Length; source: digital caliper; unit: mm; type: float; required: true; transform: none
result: 84.24 mm
